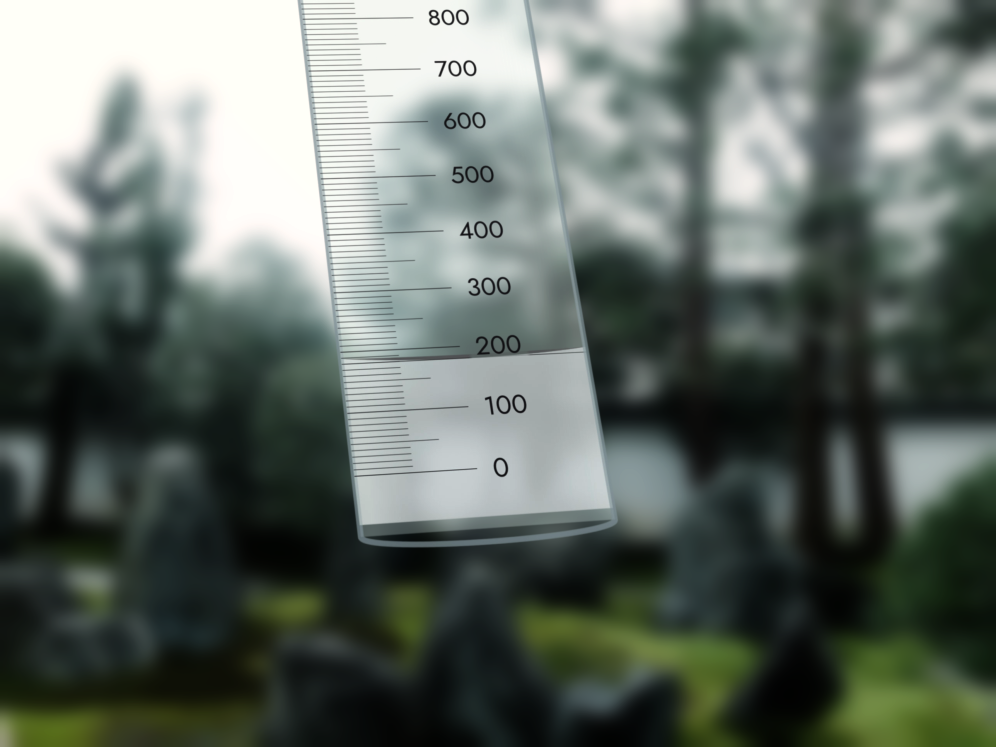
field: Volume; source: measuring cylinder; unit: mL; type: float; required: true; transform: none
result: 180 mL
